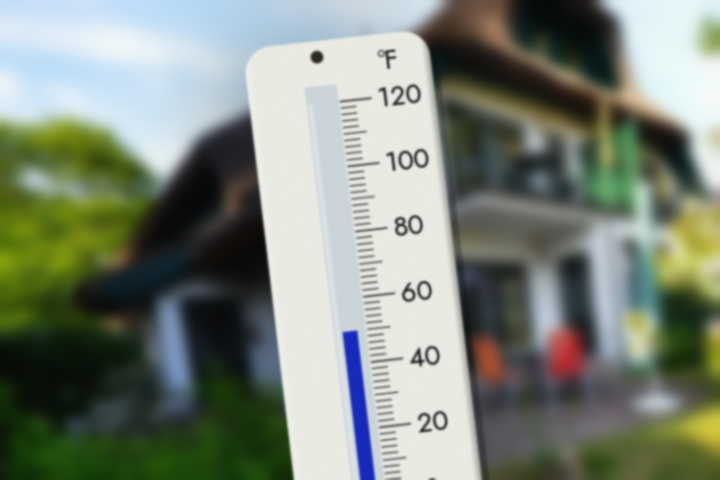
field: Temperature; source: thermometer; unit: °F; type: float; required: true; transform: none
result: 50 °F
